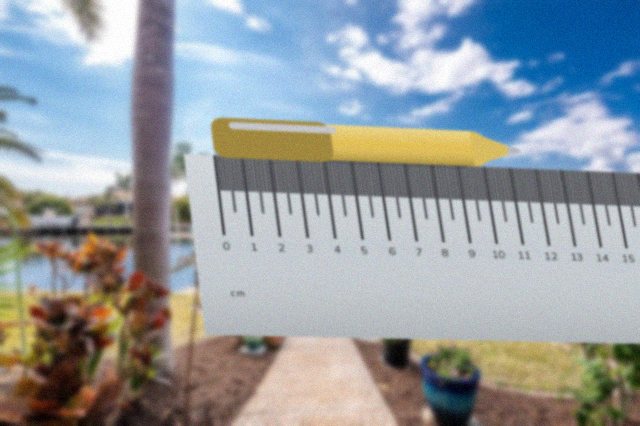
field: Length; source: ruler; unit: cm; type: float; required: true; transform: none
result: 11.5 cm
